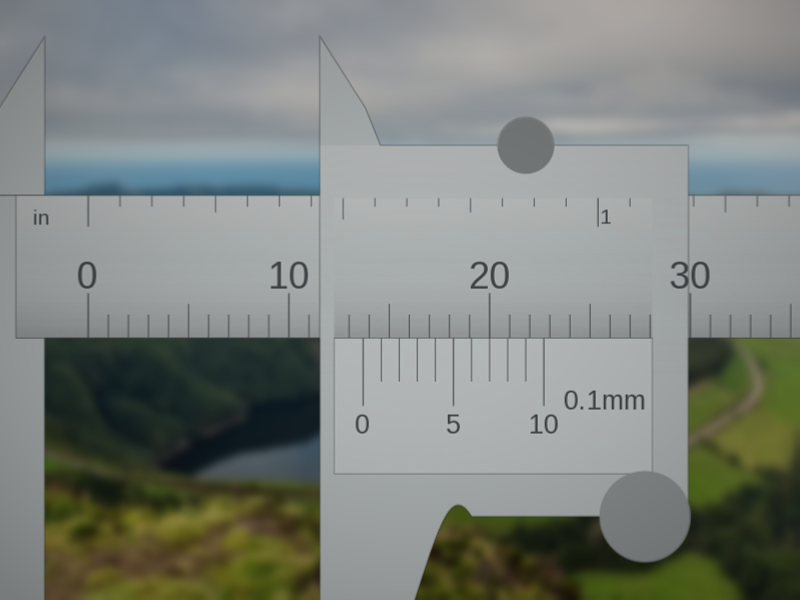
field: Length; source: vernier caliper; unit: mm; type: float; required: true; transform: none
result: 13.7 mm
